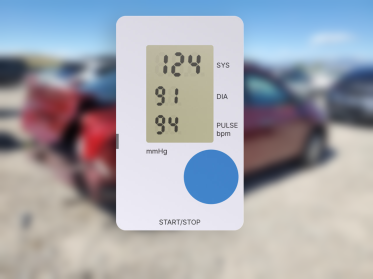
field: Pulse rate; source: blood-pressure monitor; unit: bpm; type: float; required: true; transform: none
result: 94 bpm
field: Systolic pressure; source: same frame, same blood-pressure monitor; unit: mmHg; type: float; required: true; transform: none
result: 124 mmHg
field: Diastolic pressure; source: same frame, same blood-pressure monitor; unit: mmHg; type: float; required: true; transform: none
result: 91 mmHg
